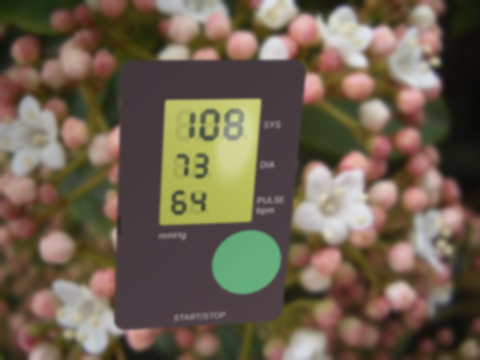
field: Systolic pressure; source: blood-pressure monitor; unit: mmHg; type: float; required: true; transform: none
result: 108 mmHg
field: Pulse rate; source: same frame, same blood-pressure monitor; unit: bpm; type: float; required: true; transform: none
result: 64 bpm
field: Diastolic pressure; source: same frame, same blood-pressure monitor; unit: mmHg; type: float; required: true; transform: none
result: 73 mmHg
